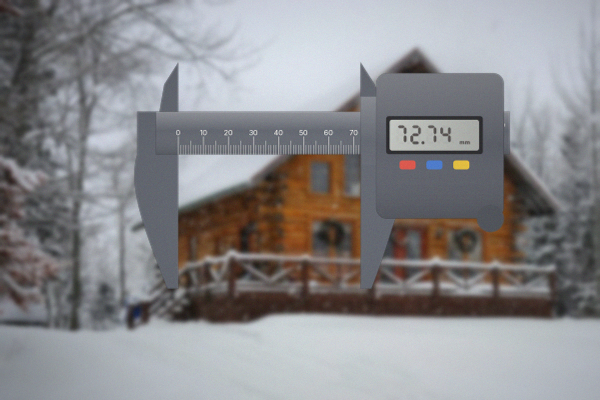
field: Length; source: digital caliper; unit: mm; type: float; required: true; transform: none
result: 72.74 mm
